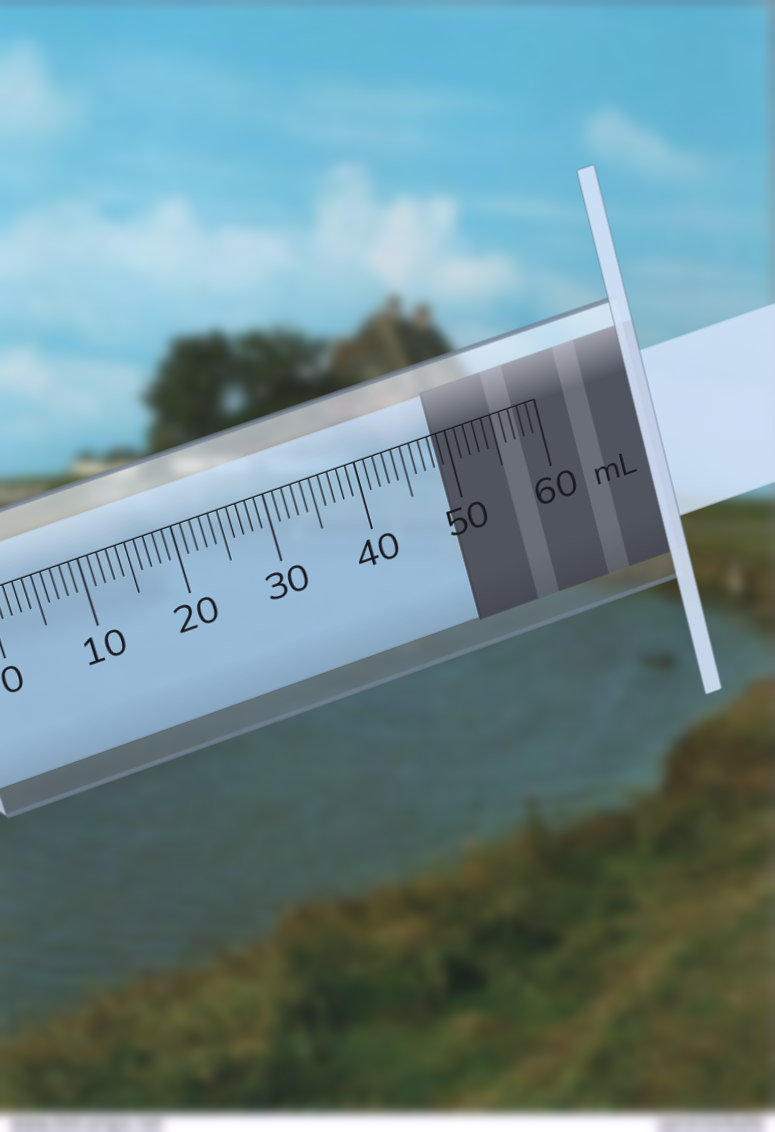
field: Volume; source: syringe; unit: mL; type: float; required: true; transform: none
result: 48.5 mL
